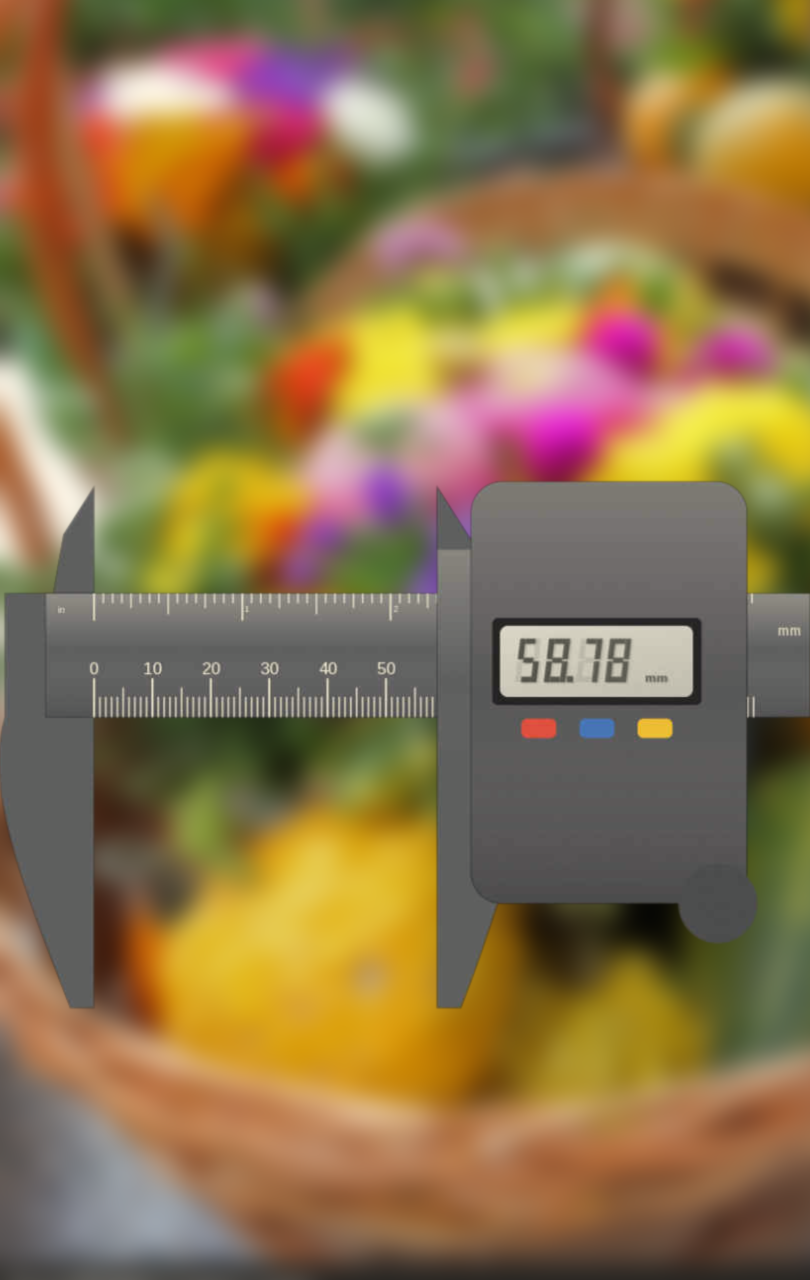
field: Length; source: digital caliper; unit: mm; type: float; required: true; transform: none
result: 58.78 mm
